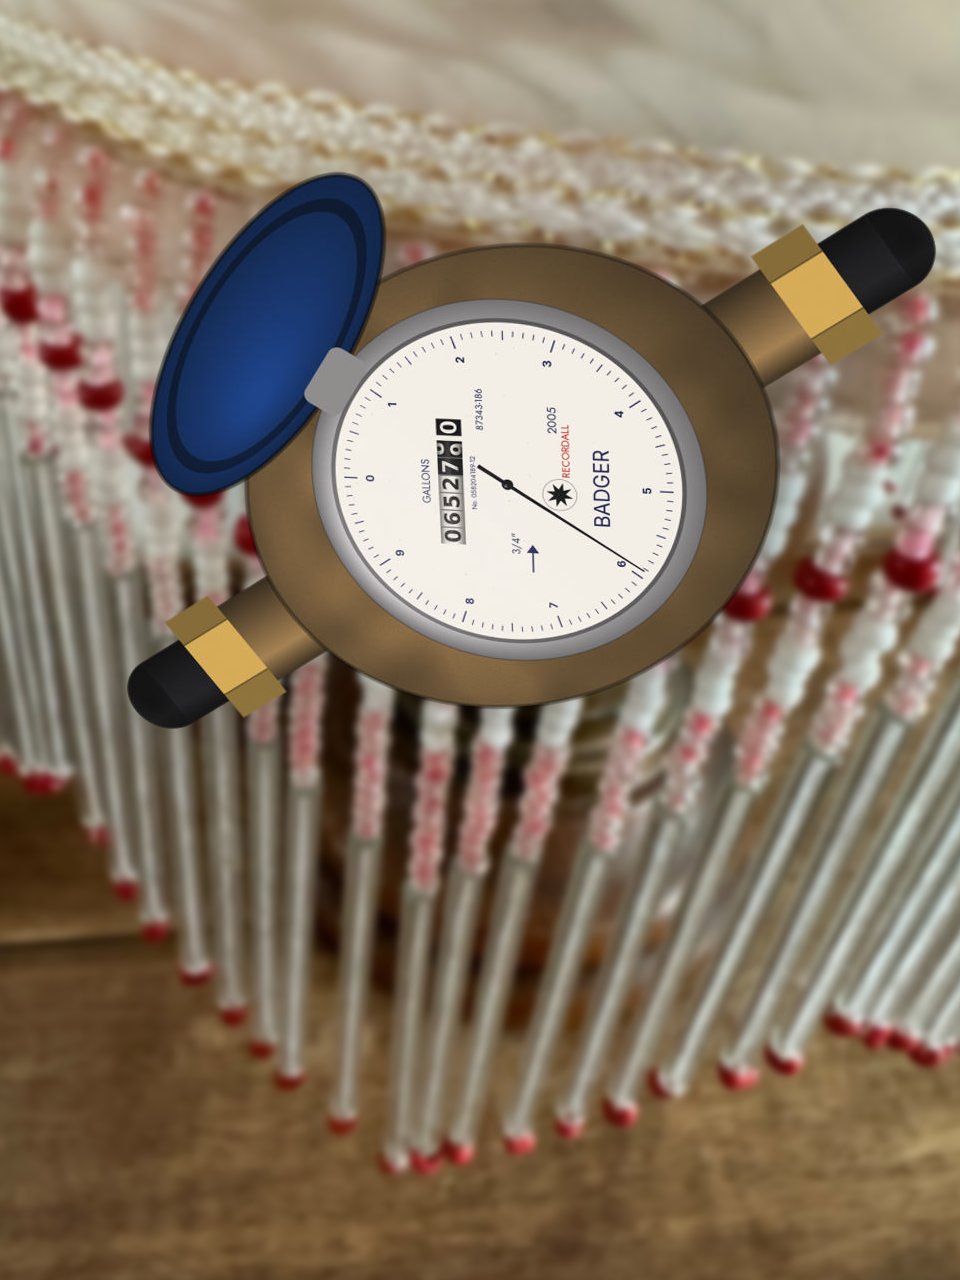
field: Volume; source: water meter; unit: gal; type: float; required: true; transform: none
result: 652785.9 gal
